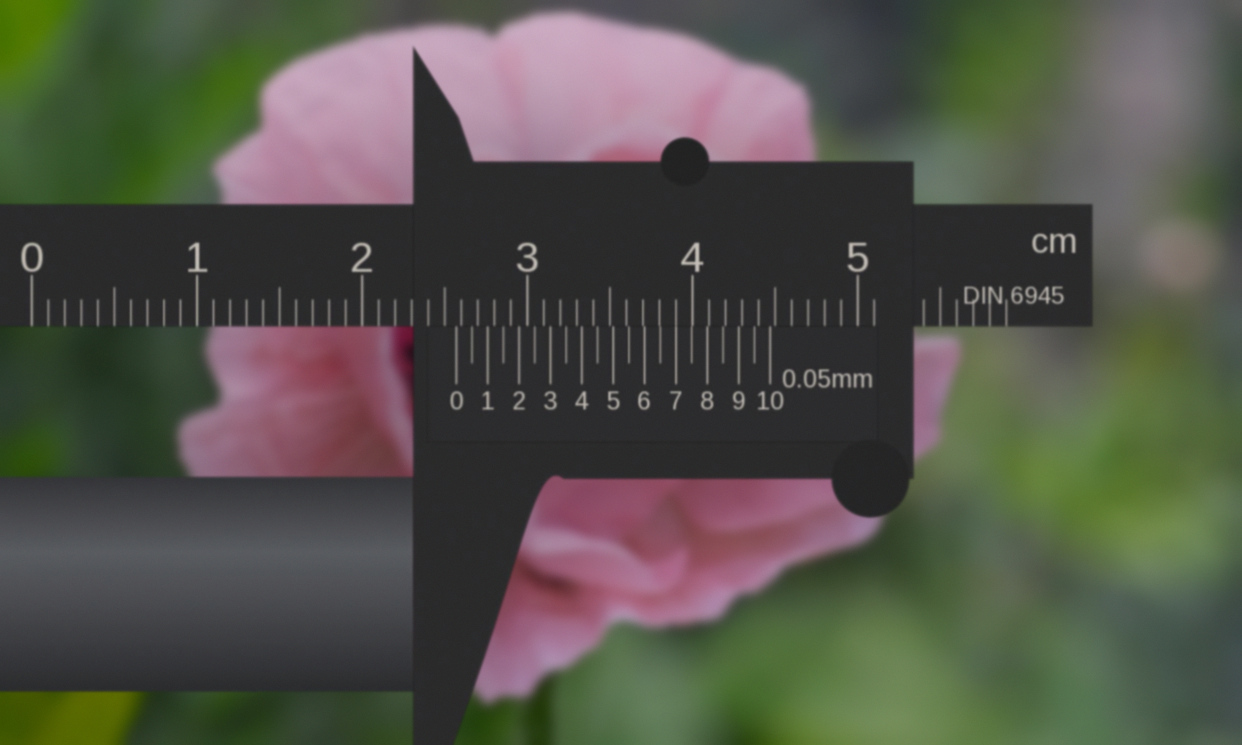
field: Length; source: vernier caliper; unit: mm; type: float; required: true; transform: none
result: 25.7 mm
